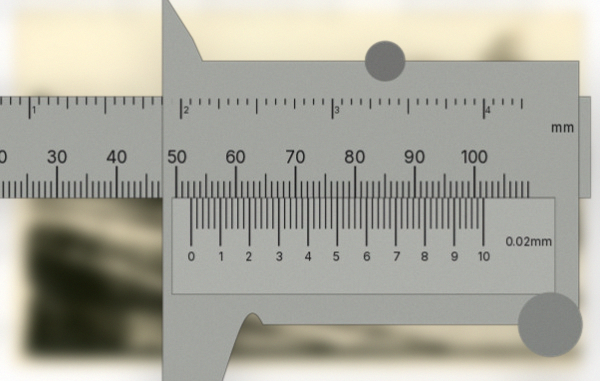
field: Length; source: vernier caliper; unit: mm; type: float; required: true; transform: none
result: 52.5 mm
